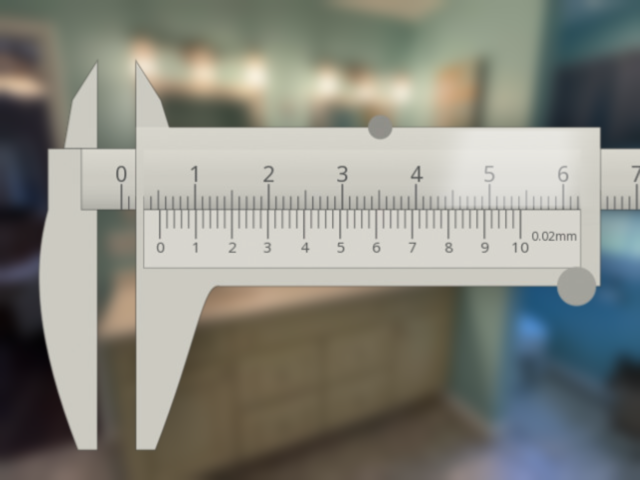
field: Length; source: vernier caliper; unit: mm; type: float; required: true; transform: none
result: 5.2 mm
